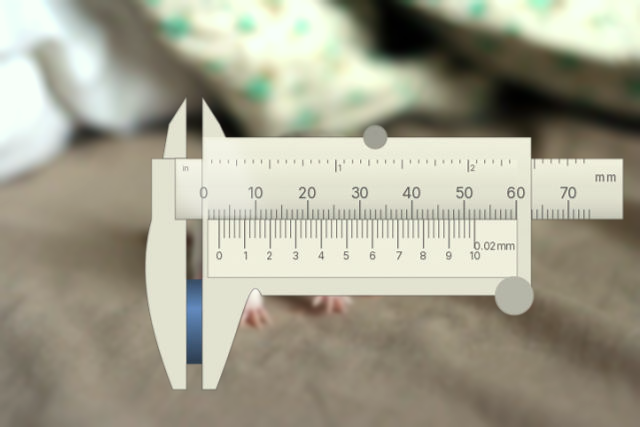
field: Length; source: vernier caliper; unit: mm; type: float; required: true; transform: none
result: 3.0 mm
